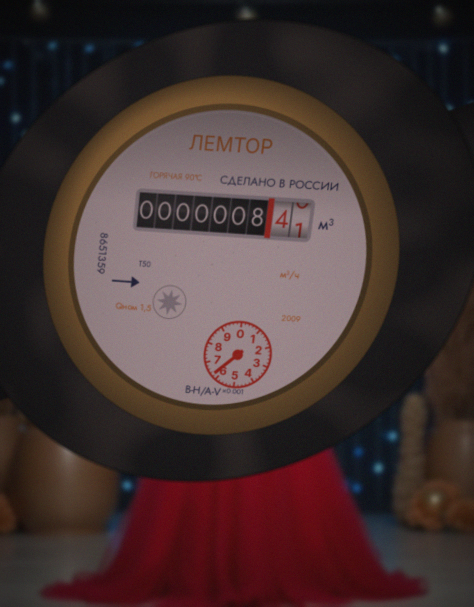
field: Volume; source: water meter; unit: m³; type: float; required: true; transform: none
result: 8.406 m³
